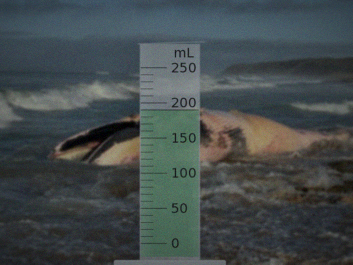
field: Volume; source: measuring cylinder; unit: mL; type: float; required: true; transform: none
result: 190 mL
